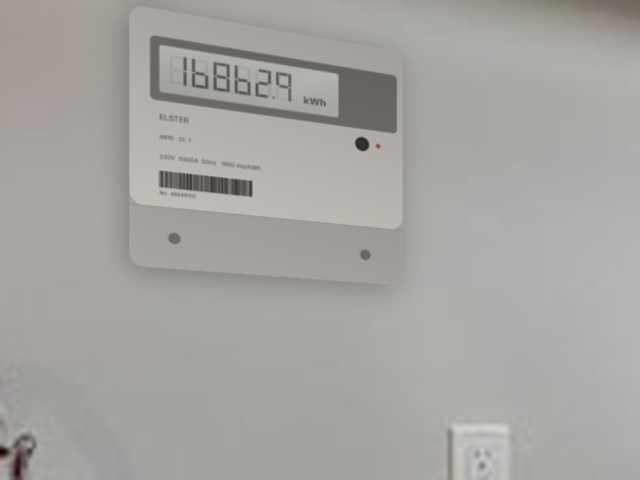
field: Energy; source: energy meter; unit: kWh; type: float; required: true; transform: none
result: 16862.9 kWh
